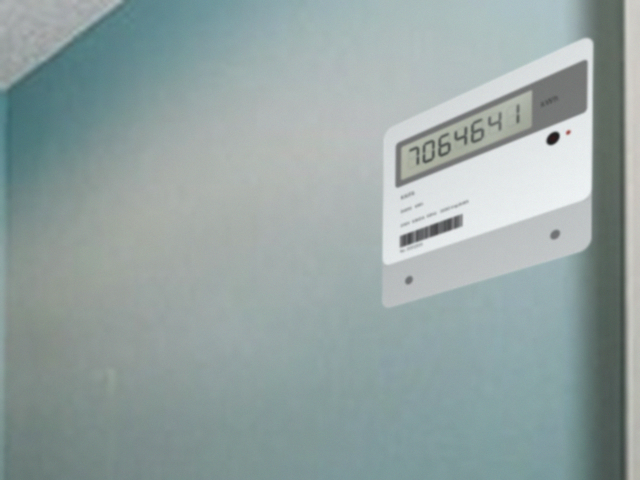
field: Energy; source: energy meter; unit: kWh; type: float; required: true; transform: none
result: 7064641 kWh
